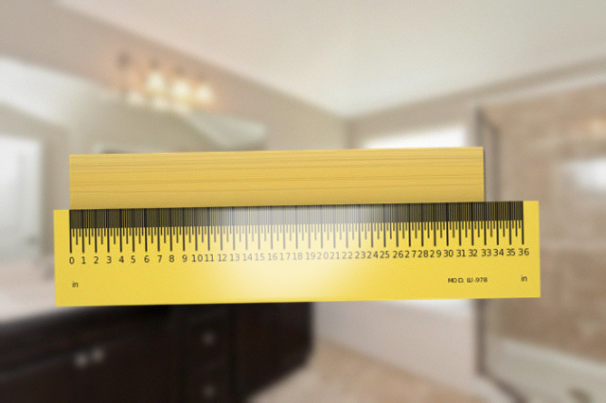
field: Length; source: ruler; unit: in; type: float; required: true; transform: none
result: 33 in
